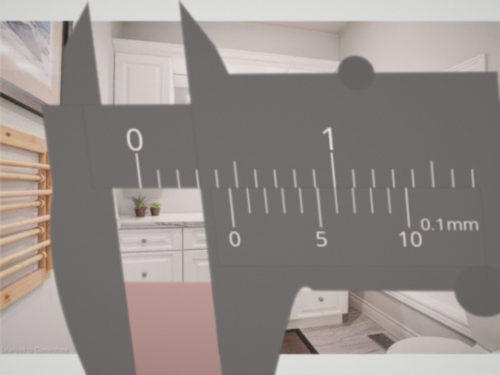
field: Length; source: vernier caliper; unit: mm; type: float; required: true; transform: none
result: 4.6 mm
